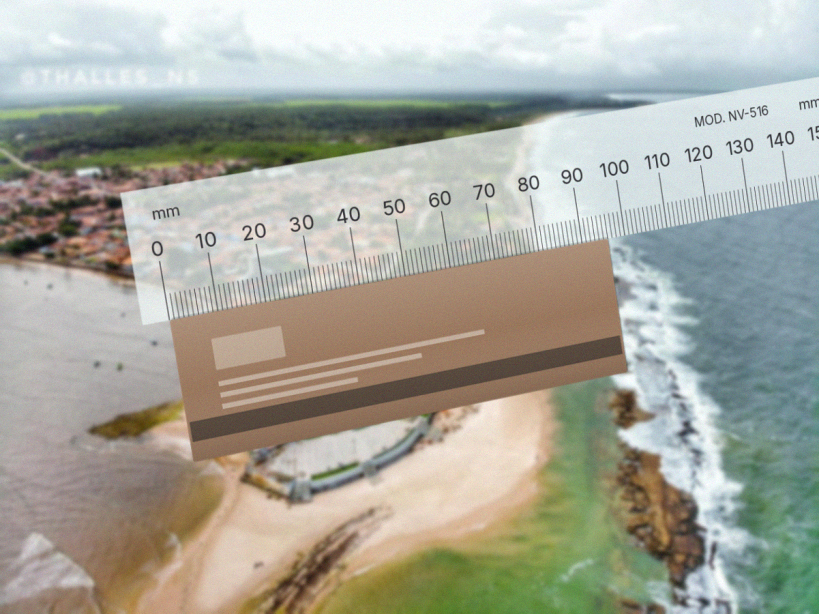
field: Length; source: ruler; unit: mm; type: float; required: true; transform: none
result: 96 mm
